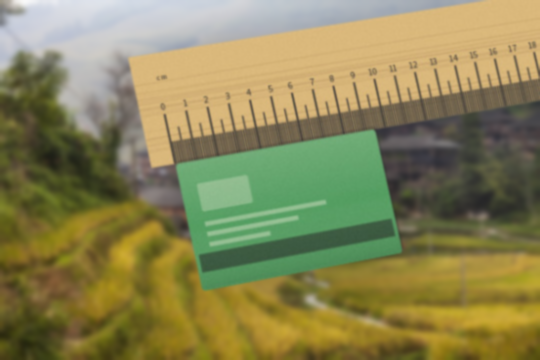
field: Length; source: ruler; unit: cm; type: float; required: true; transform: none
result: 9.5 cm
